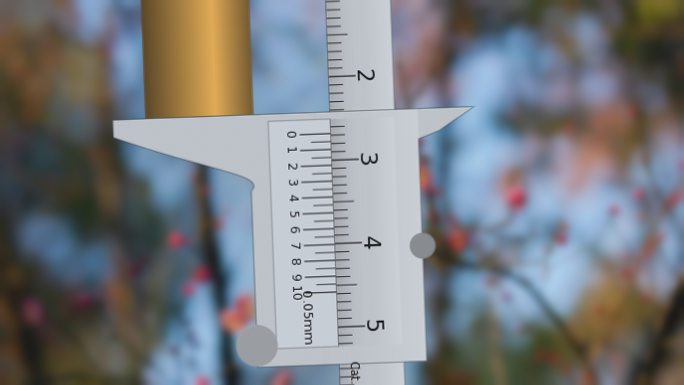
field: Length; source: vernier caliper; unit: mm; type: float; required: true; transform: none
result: 26.8 mm
